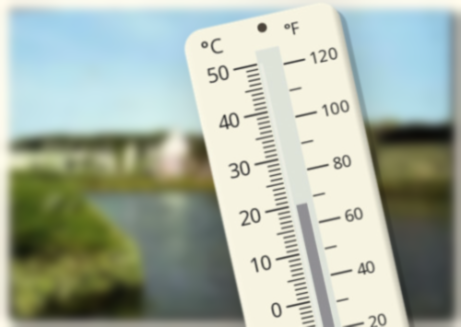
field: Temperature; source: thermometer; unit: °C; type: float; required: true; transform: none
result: 20 °C
